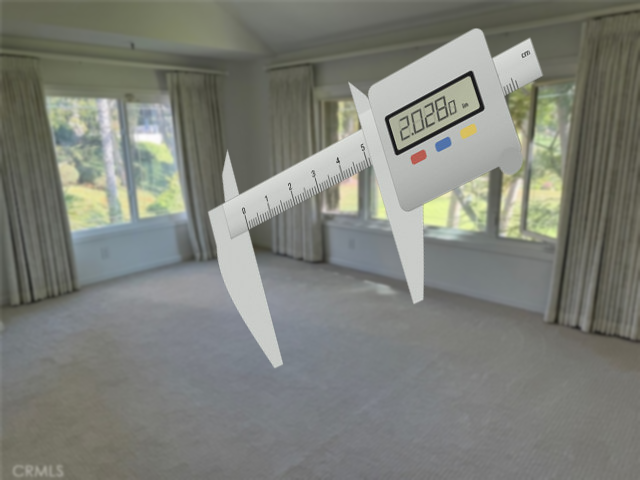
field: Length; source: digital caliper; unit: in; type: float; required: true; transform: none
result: 2.0280 in
